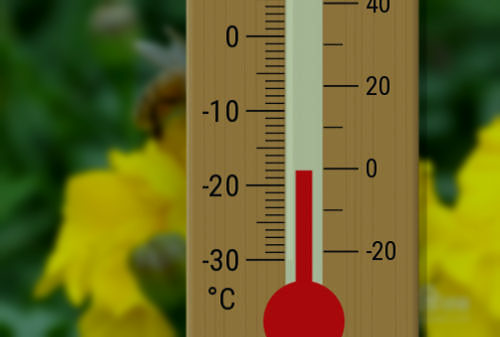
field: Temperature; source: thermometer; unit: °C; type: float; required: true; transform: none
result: -18 °C
